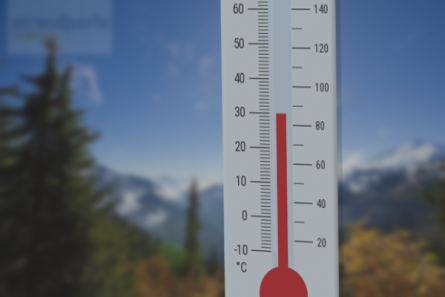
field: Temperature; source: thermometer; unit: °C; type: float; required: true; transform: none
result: 30 °C
